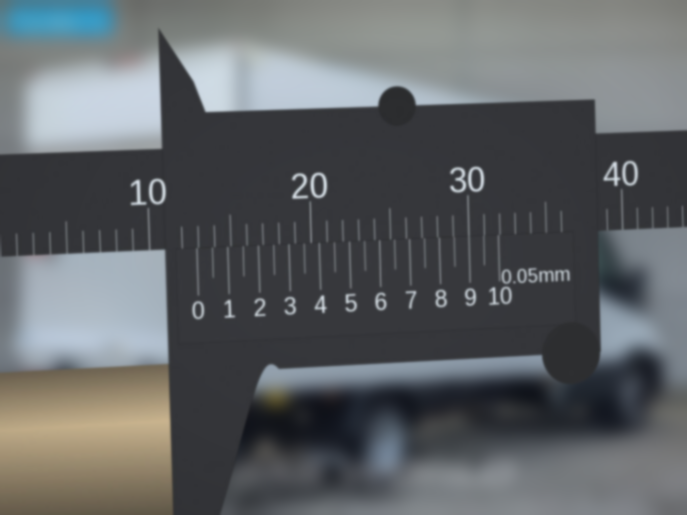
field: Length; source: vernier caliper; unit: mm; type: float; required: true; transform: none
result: 12.9 mm
